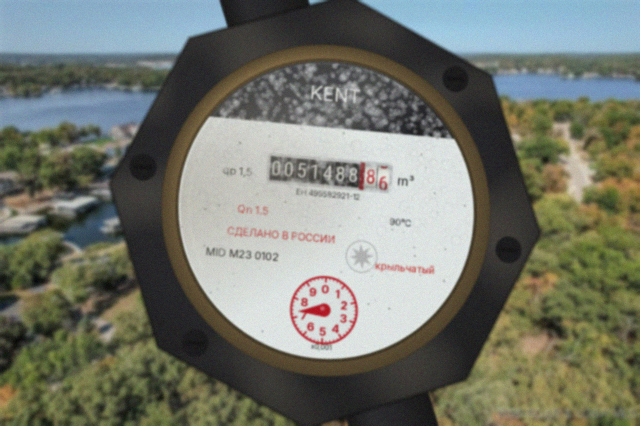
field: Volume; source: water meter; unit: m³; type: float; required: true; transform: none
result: 51488.857 m³
